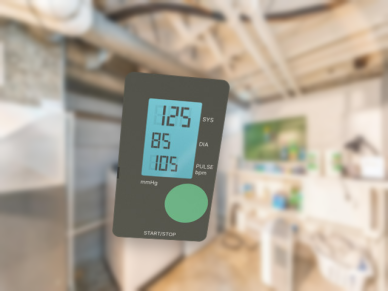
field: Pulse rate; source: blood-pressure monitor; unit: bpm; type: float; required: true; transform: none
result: 105 bpm
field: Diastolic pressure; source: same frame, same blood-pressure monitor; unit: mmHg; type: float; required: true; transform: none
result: 85 mmHg
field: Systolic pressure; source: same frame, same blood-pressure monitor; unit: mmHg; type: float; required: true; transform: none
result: 125 mmHg
